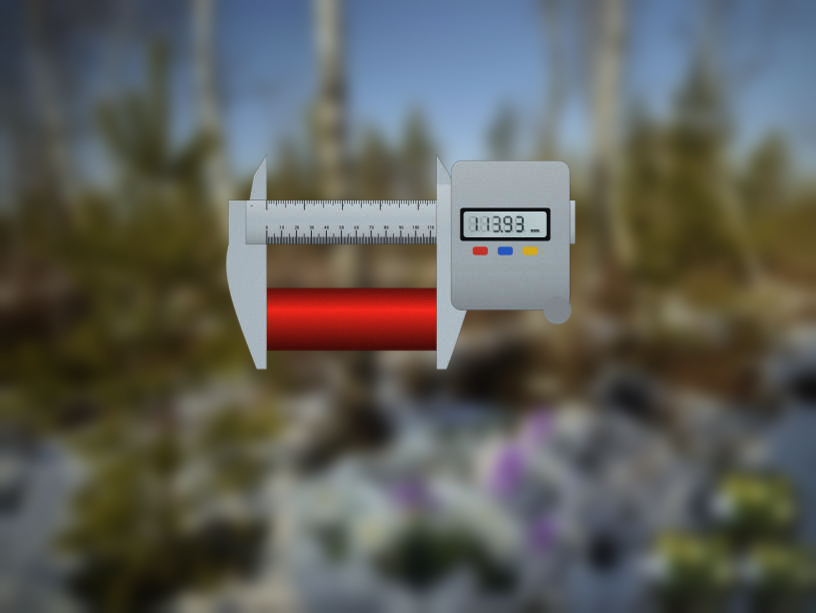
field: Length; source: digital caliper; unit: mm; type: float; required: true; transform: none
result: 113.93 mm
